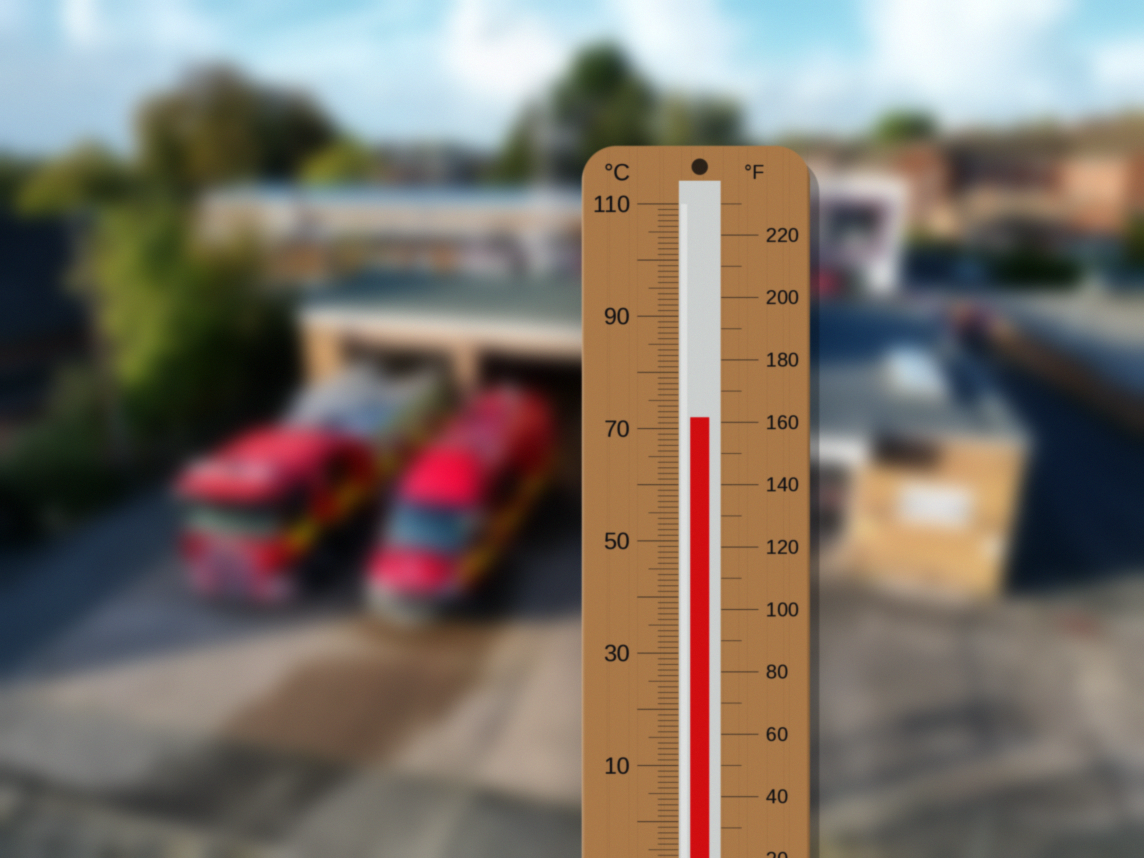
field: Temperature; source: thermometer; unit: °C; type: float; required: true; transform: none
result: 72 °C
